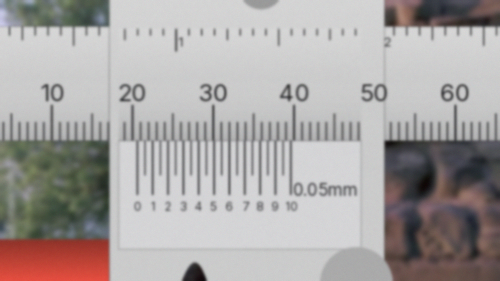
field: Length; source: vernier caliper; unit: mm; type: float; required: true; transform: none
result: 20.6 mm
